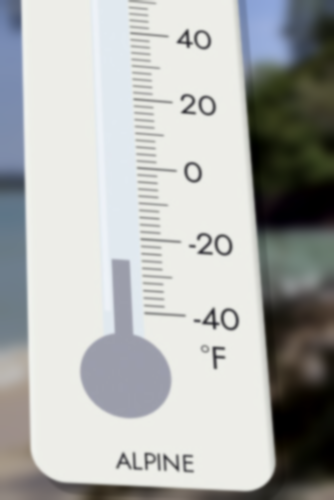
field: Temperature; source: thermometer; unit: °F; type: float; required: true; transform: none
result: -26 °F
